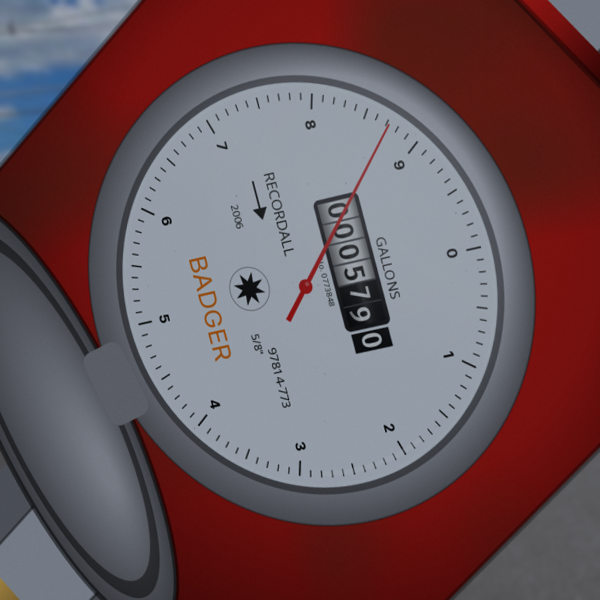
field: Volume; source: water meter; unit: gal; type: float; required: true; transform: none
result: 5788.7 gal
